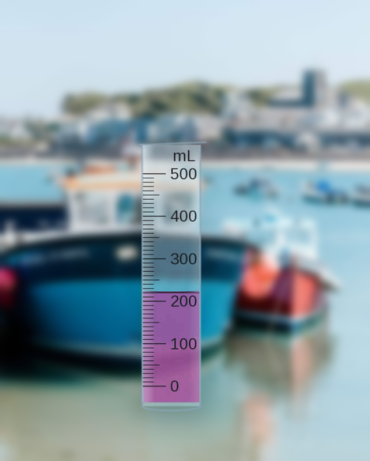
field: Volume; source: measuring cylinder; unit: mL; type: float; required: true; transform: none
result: 220 mL
